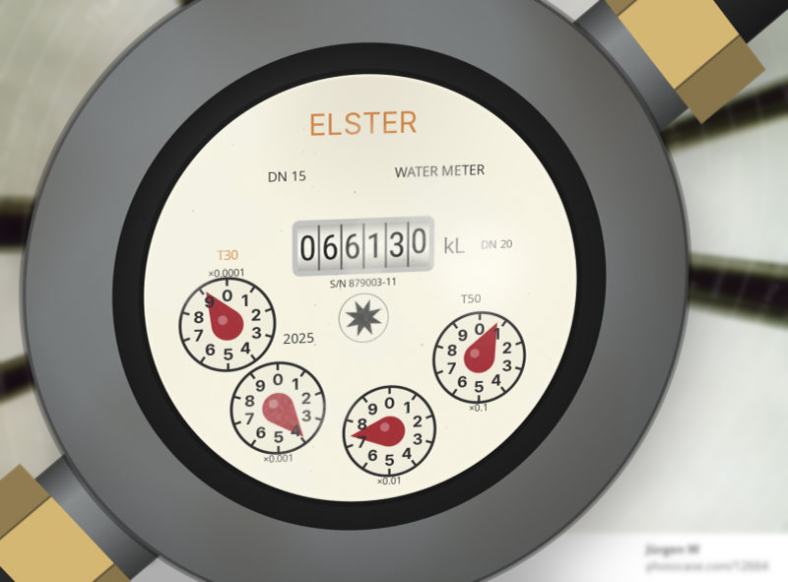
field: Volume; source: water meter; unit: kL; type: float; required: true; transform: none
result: 66130.0739 kL
